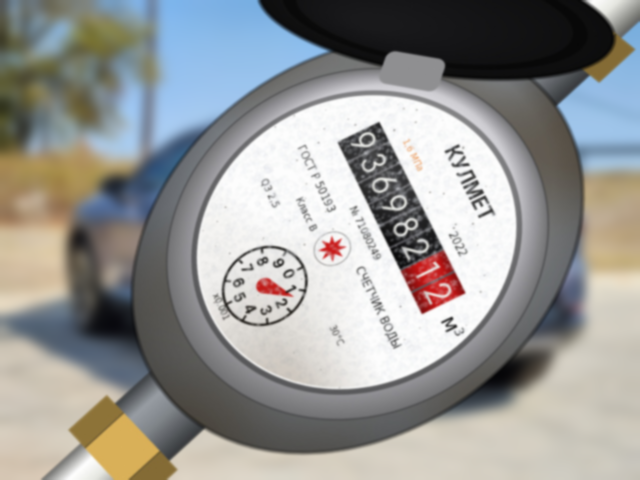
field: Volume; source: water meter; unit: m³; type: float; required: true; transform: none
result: 936982.121 m³
